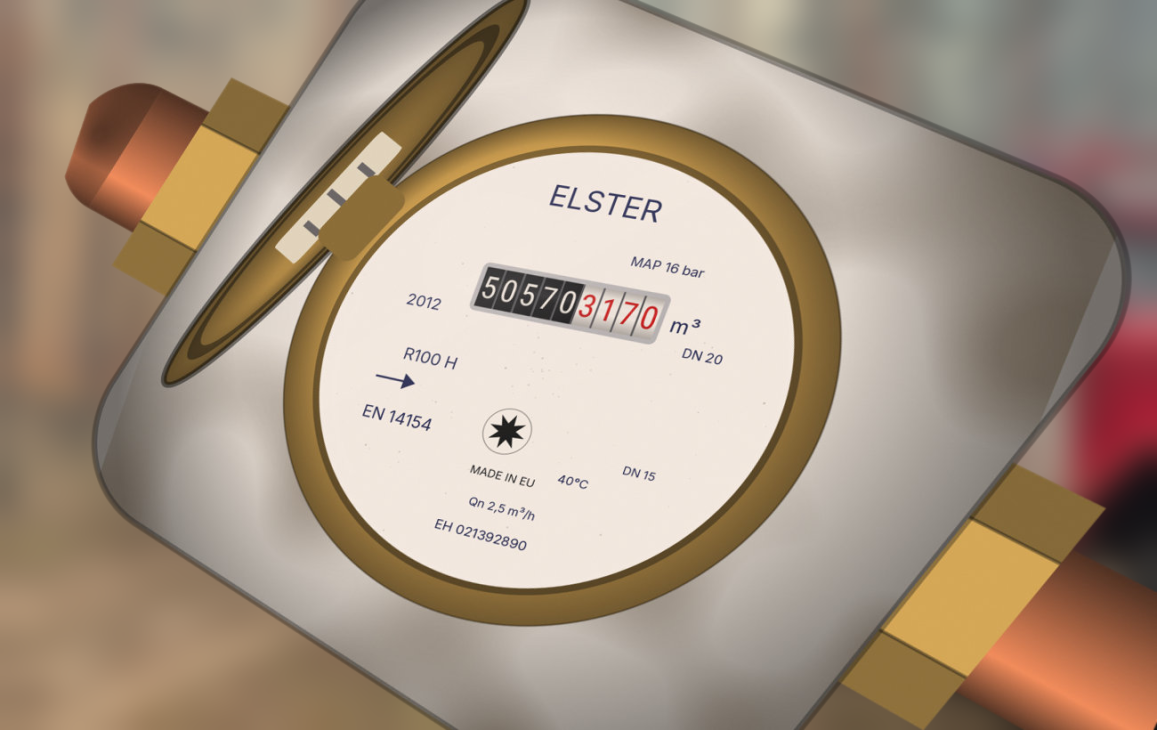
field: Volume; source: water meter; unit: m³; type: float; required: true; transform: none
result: 50570.3170 m³
